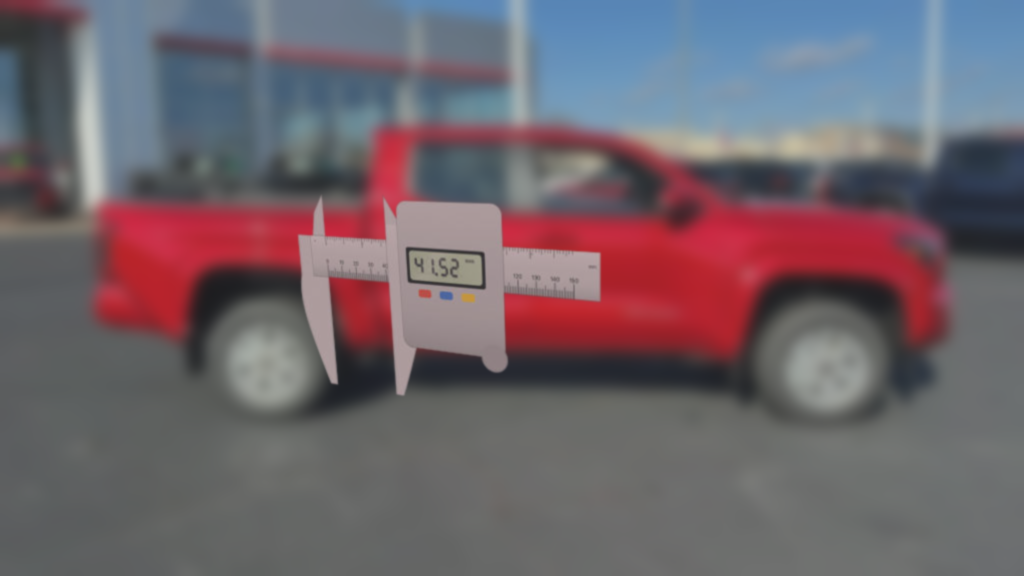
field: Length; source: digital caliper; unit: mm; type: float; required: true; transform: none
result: 41.52 mm
